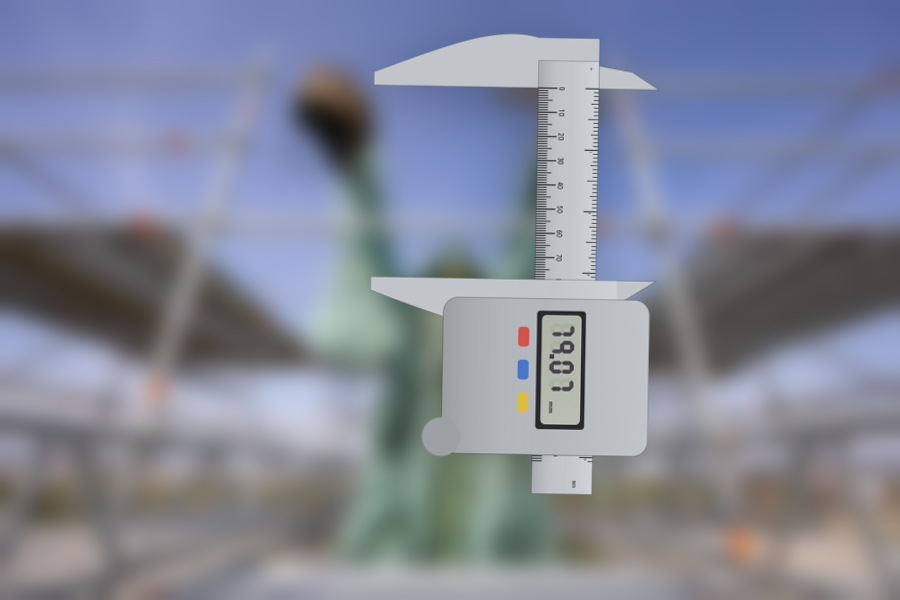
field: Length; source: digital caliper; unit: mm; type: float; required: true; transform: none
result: 79.07 mm
